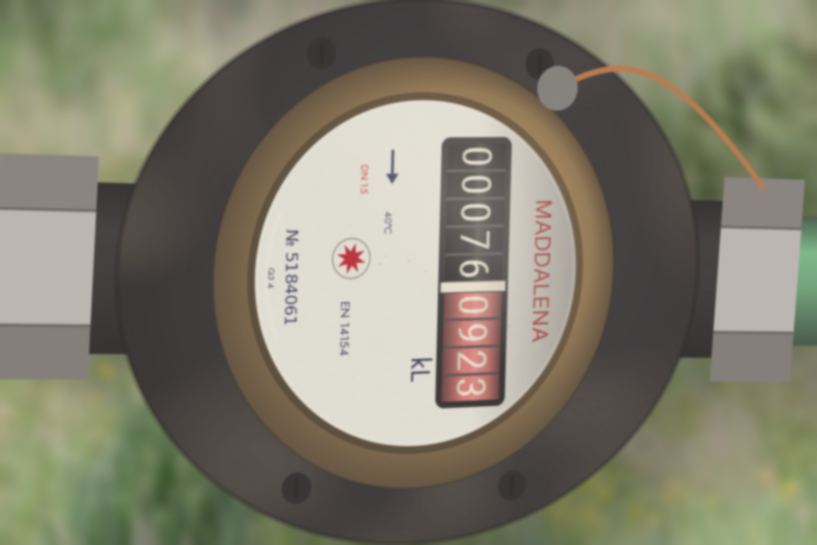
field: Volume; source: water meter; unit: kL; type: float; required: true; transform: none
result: 76.0923 kL
